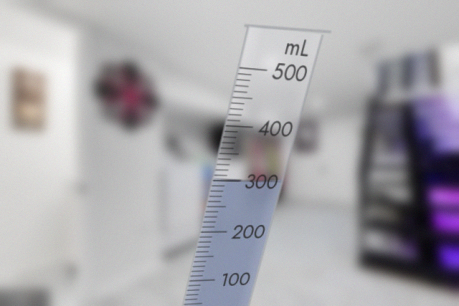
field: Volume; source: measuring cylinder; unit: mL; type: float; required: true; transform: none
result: 300 mL
